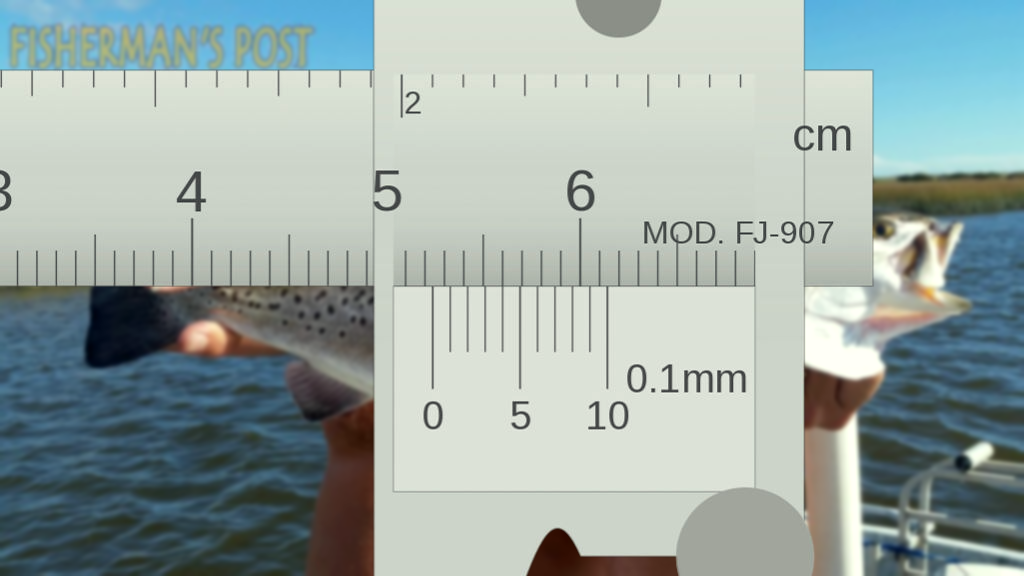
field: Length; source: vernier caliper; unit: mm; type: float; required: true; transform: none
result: 52.4 mm
